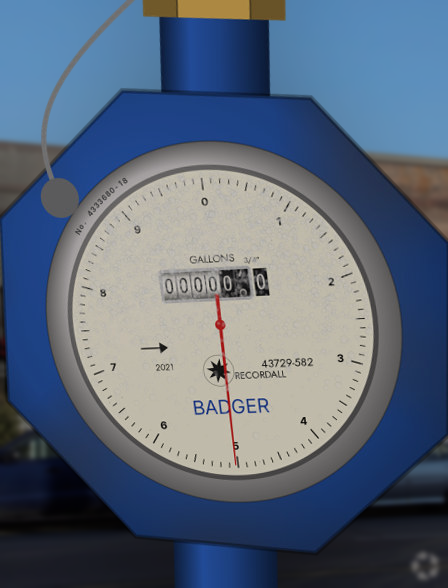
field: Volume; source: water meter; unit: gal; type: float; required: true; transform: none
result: 75.0 gal
